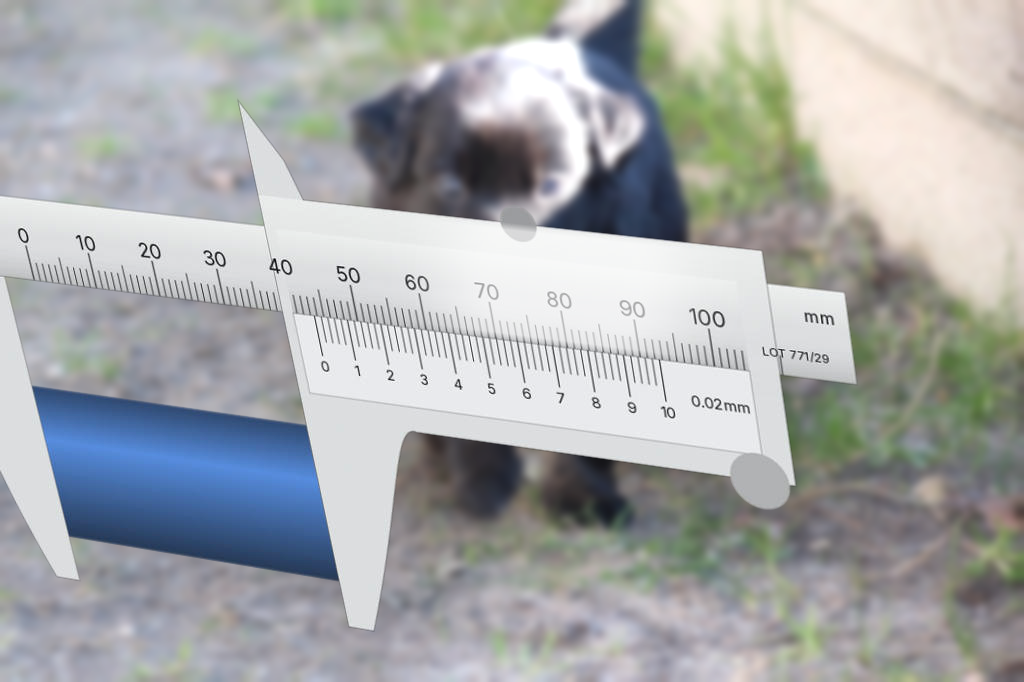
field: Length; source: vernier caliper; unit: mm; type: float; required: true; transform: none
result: 43.6 mm
